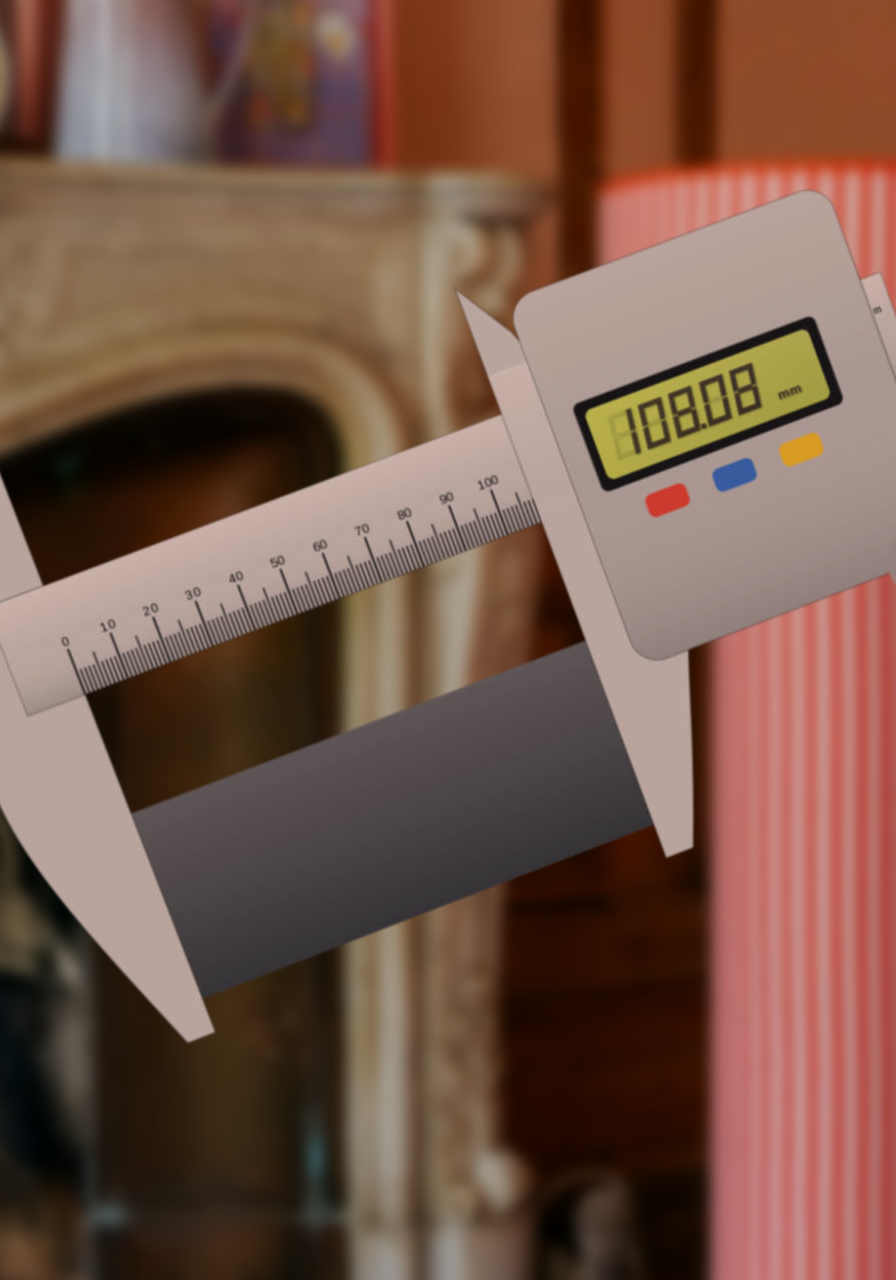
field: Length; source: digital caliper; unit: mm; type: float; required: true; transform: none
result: 108.08 mm
